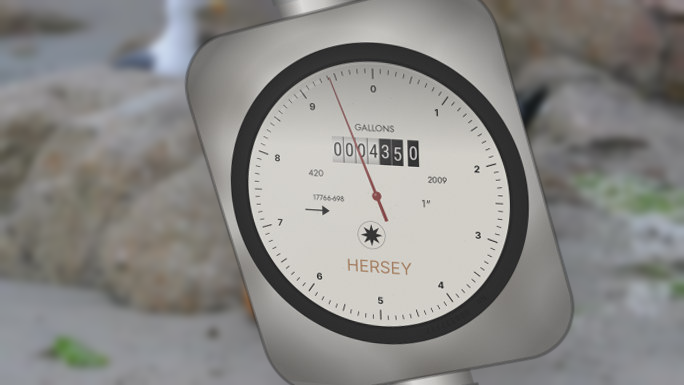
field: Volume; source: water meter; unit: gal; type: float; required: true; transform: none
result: 4349.4 gal
